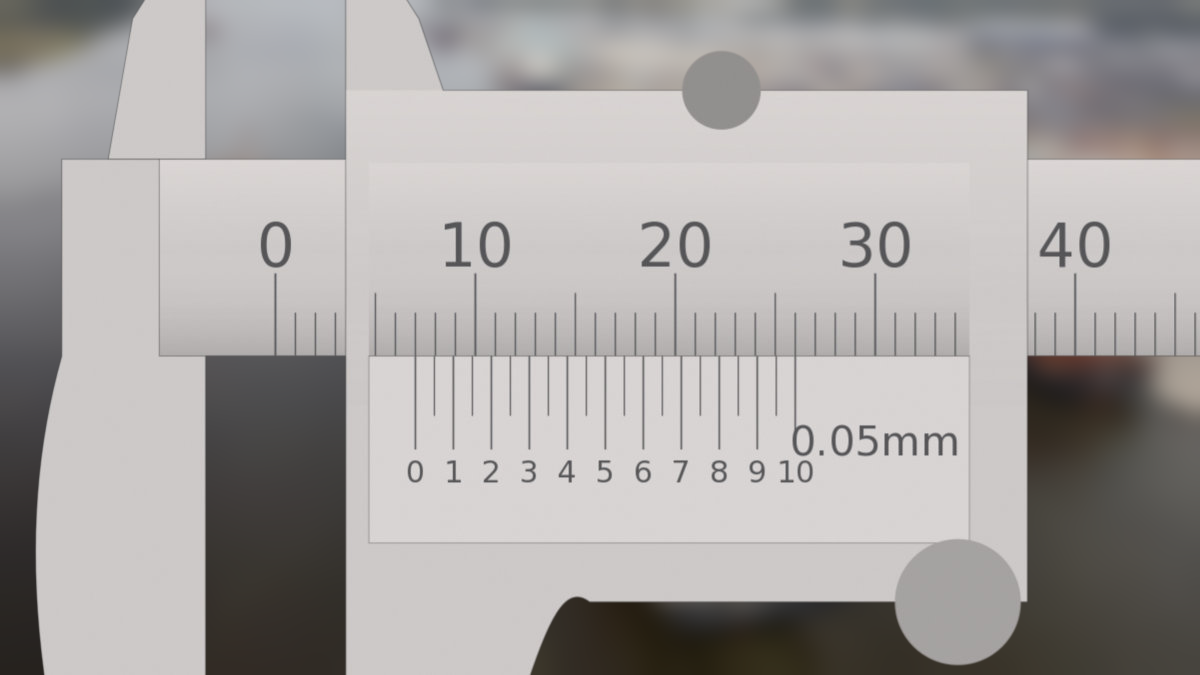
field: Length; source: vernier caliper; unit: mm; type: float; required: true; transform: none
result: 7.0 mm
